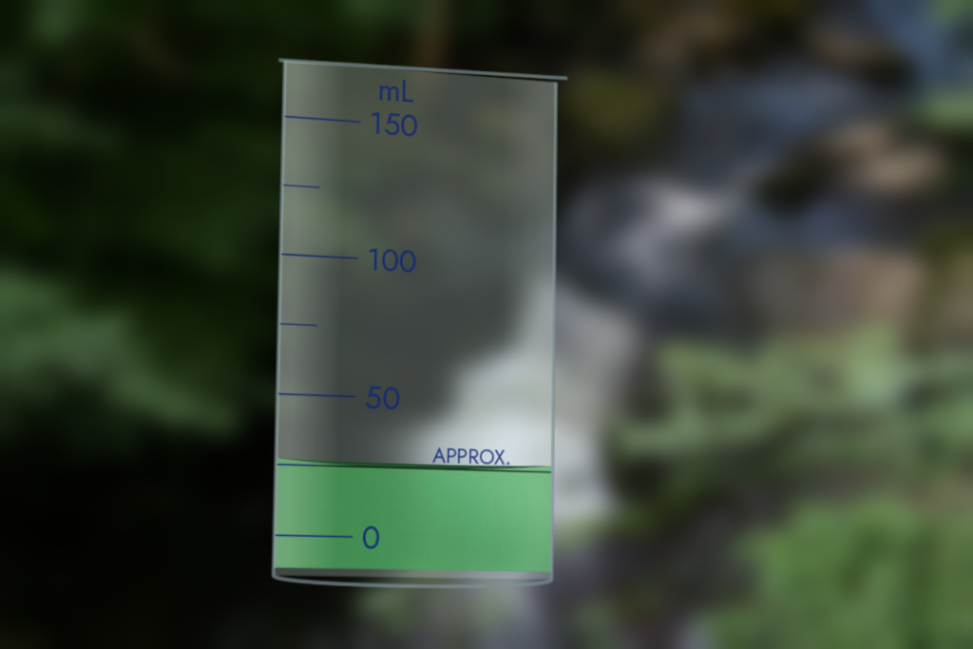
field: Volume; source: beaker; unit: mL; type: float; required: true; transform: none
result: 25 mL
